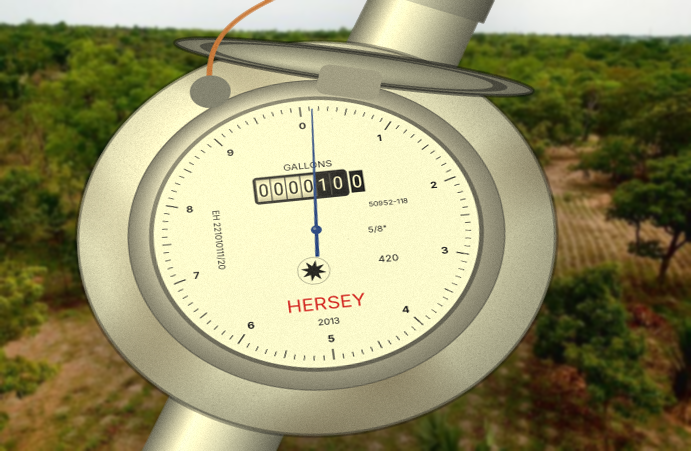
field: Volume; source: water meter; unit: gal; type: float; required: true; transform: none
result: 100.1 gal
